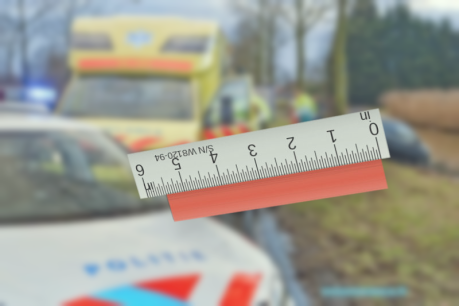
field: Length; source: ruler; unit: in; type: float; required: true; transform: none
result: 5.5 in
